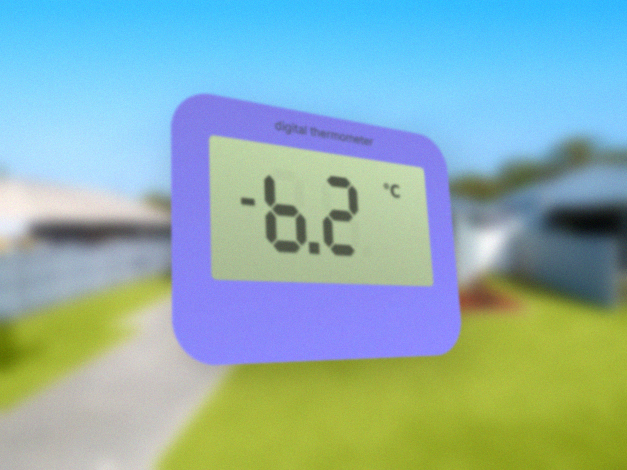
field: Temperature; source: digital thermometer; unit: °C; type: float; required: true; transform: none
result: -6.2 °C
